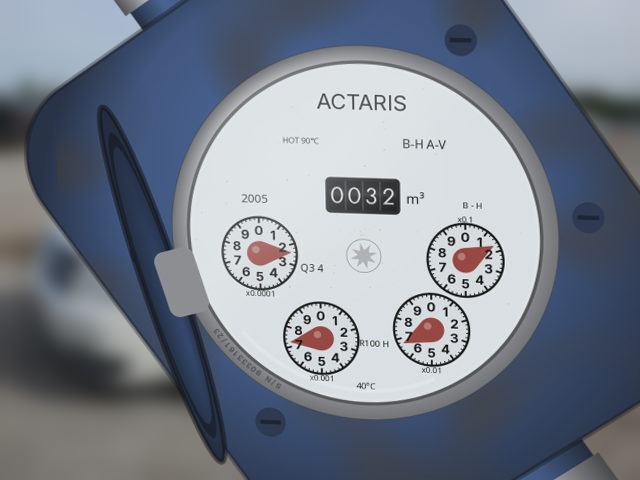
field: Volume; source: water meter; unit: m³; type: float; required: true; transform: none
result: 32.1672 m³
